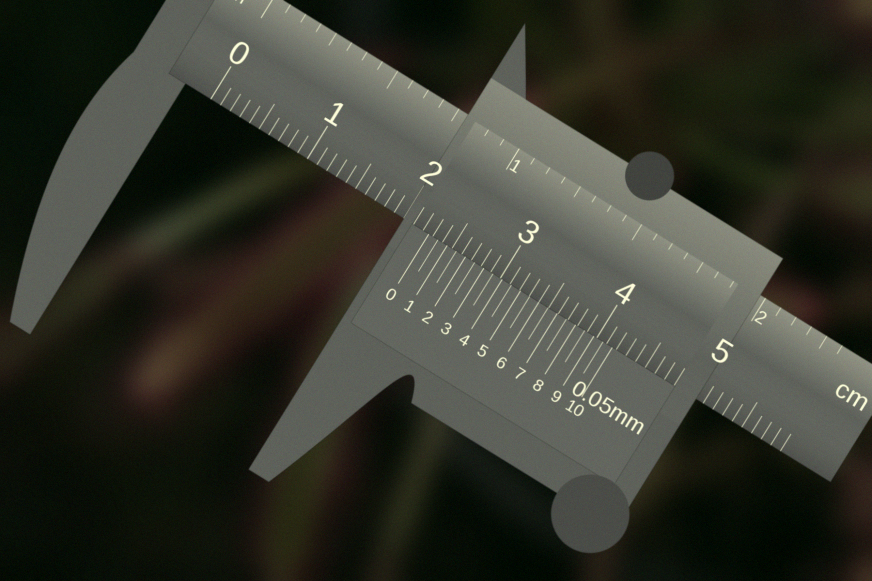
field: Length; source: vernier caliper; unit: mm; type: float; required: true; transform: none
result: 22.6 mm
